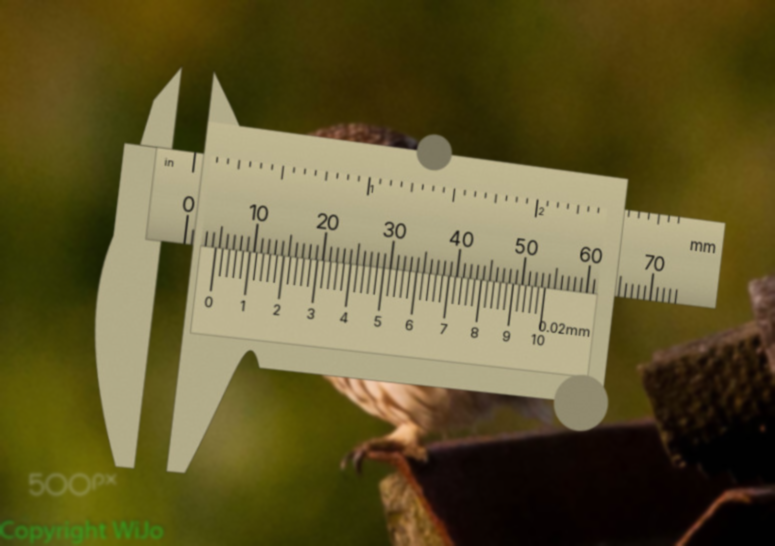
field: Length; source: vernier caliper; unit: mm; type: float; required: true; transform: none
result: 4.5 mm
